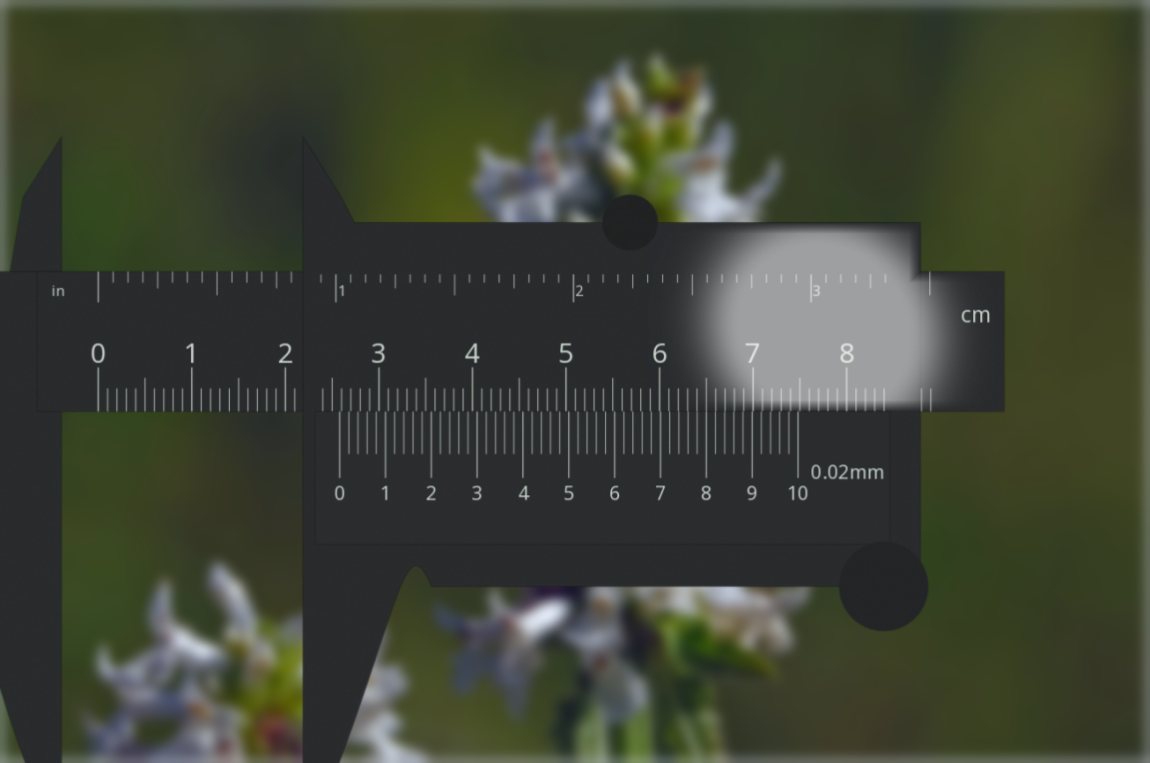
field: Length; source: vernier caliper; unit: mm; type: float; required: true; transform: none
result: 25.8 mm
